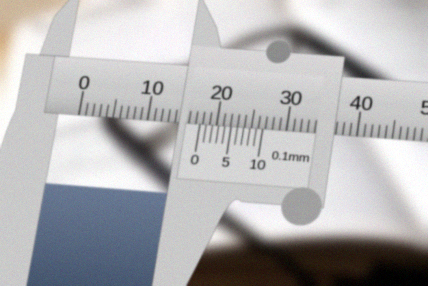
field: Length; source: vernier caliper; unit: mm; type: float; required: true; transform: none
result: 17.6 mm
